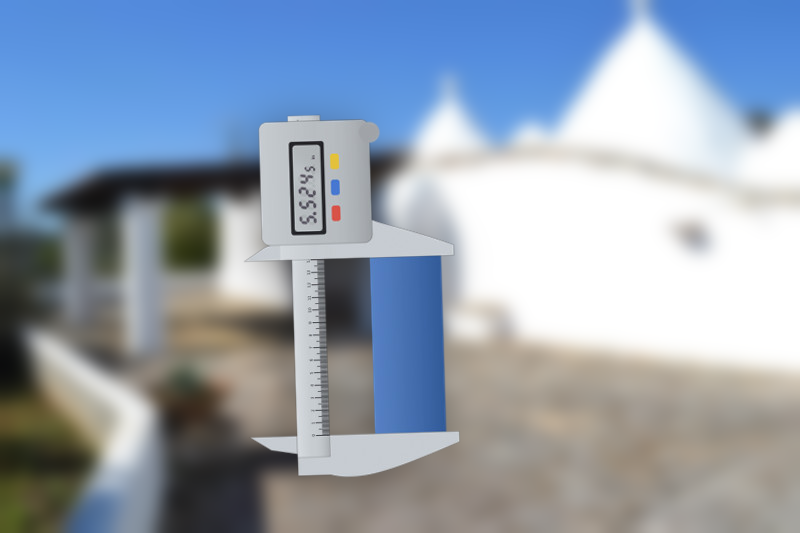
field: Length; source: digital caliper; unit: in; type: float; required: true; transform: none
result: 5.5245 in
